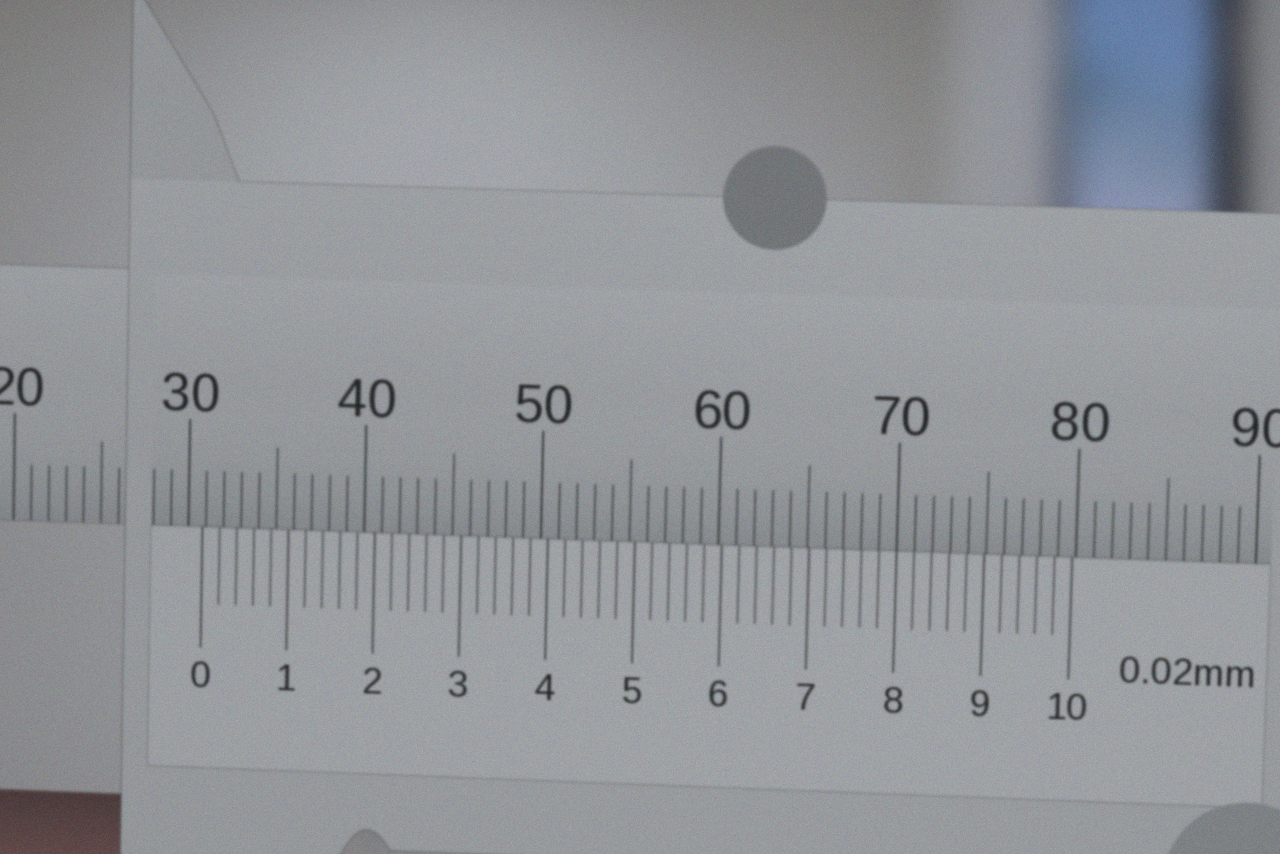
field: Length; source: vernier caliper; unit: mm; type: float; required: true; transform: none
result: 30.8 mm
